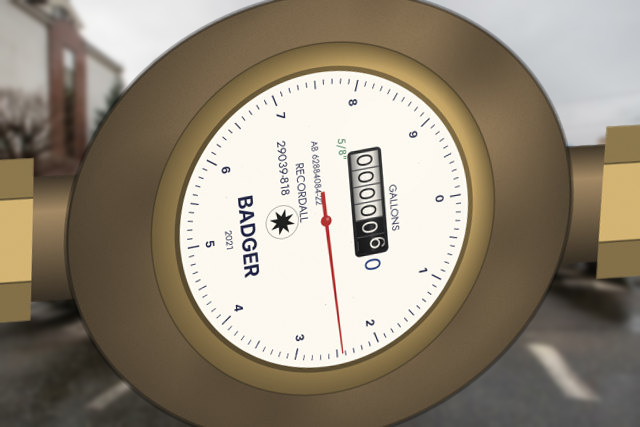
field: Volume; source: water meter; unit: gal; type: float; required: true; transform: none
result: 62.4 gal
